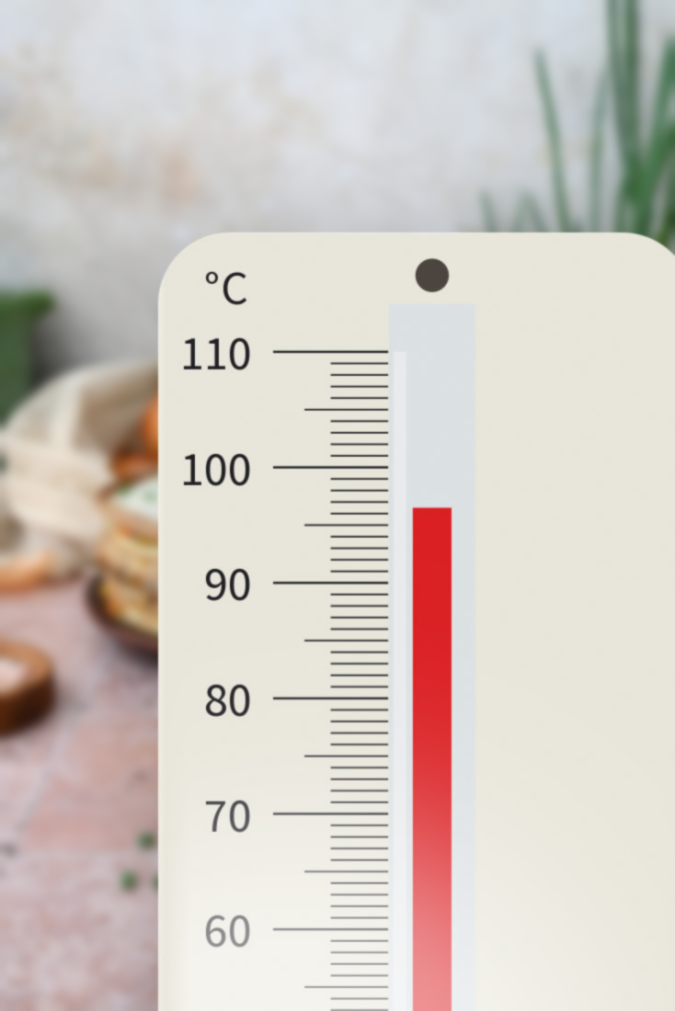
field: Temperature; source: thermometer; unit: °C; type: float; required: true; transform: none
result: 96.5 °C
